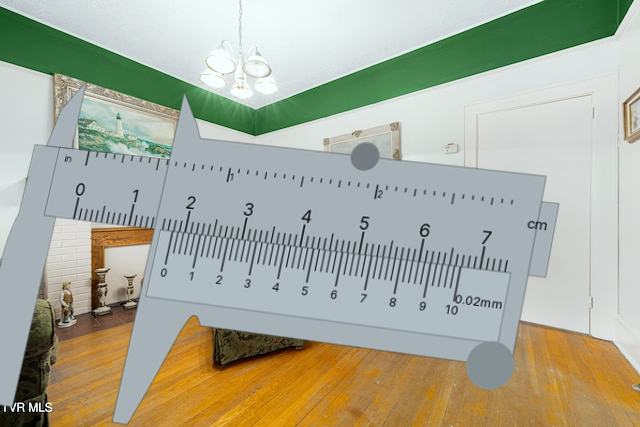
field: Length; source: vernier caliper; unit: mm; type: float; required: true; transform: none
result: 17.8 mm
